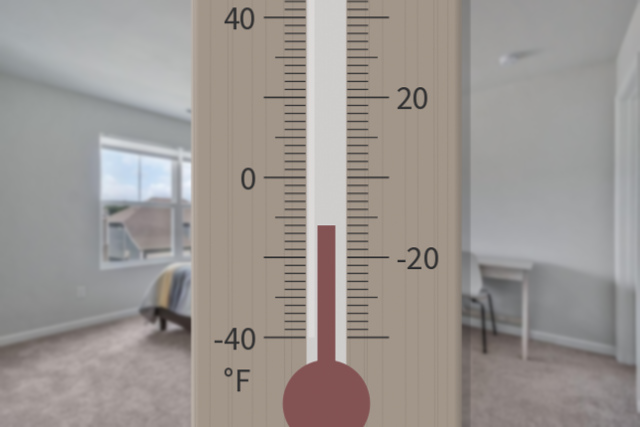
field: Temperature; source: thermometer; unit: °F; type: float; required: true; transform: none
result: -12 °F
